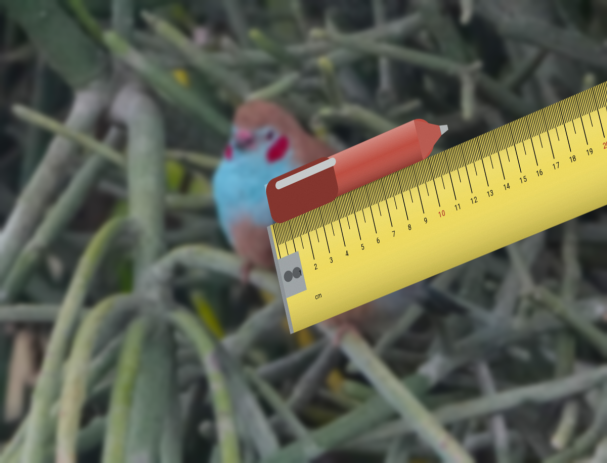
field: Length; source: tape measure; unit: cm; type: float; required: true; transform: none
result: 11.5 cm
